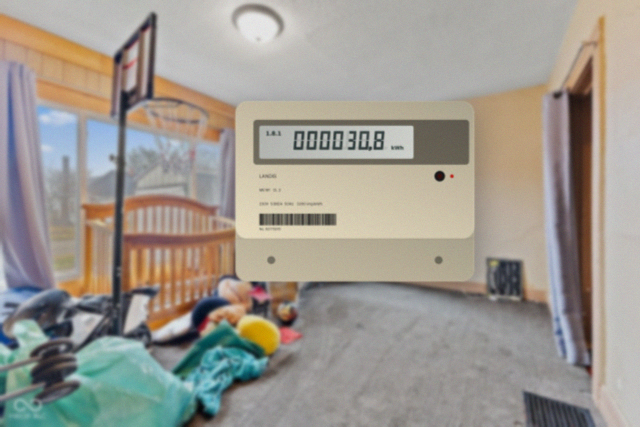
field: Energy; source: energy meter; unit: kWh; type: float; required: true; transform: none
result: 30.8 kWh
